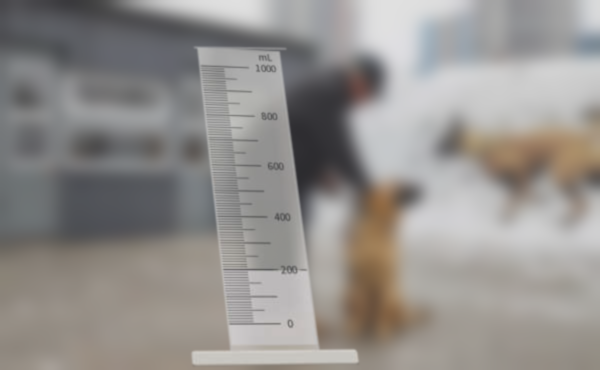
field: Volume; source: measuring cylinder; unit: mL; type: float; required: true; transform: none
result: 200 mL
